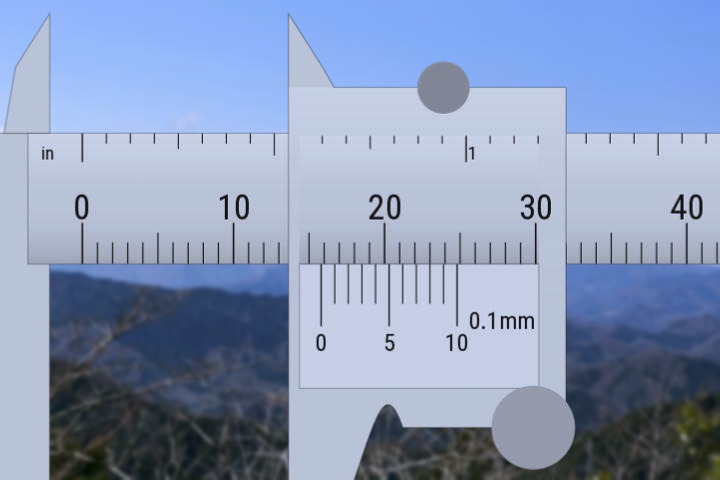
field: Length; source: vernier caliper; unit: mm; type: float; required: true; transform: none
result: 15.8 mm
